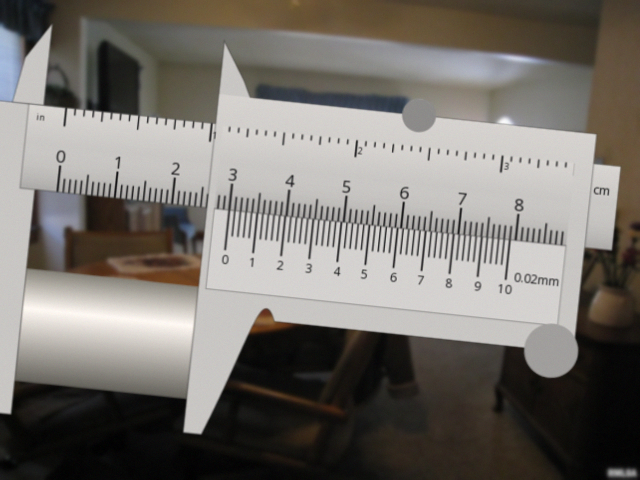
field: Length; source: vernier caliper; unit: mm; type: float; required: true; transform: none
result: 30.0 mm
